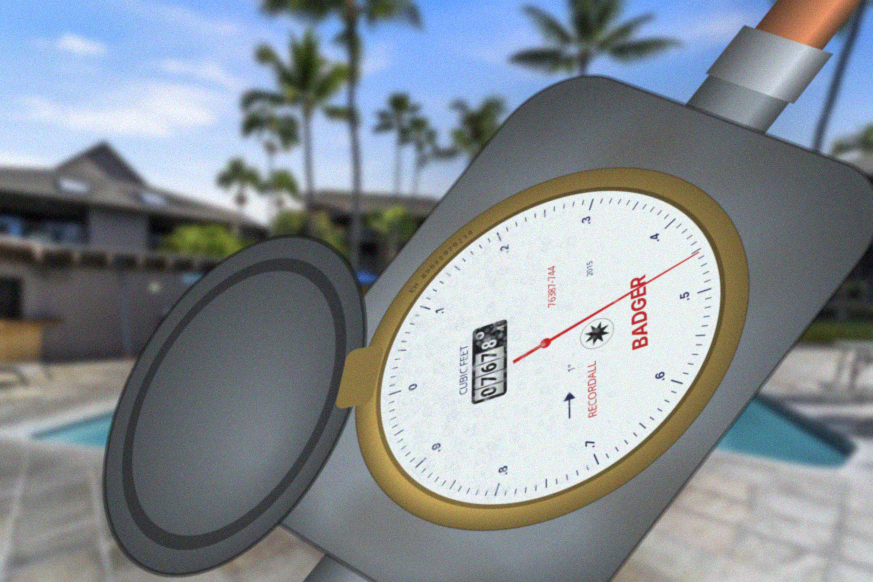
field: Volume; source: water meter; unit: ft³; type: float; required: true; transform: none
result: 76783.45 ft³
